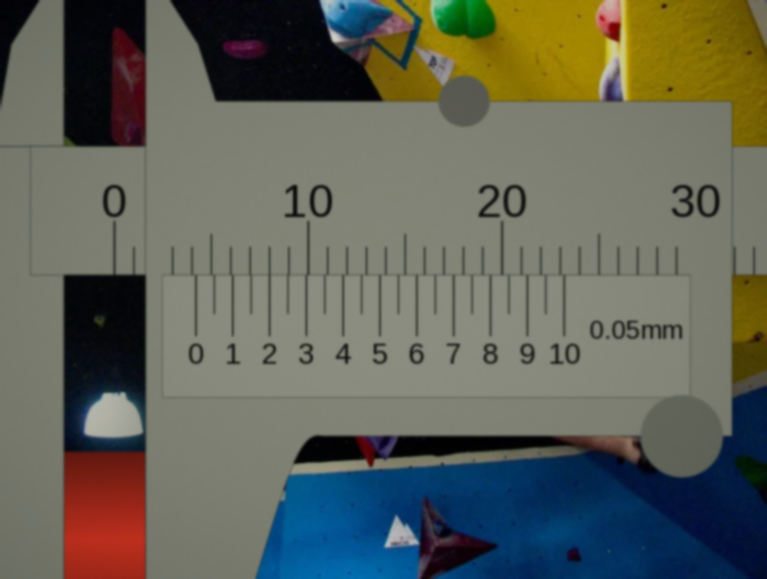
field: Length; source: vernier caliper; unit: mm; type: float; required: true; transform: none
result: 4.2 mm
